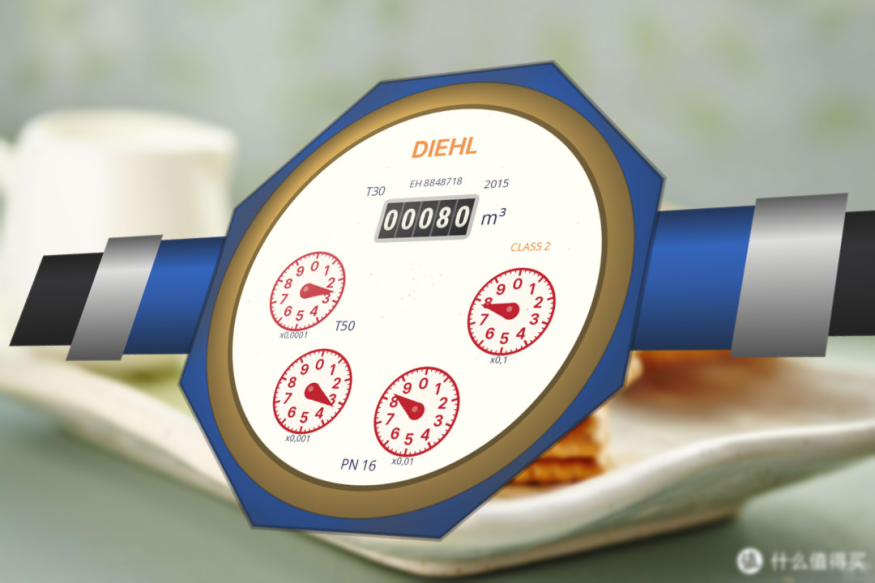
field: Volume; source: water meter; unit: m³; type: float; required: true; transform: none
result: 80.7832 m³
